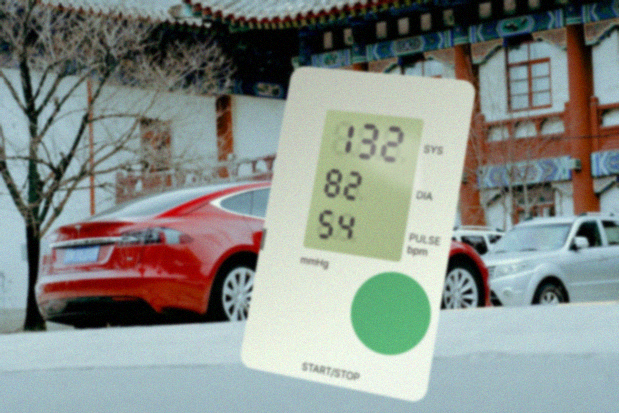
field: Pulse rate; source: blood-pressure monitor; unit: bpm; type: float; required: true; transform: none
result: 54 bpm
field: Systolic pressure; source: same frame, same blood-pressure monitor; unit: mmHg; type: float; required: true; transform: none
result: 132 mmHg
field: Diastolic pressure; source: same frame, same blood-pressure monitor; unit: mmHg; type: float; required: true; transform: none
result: 82 mmHg
